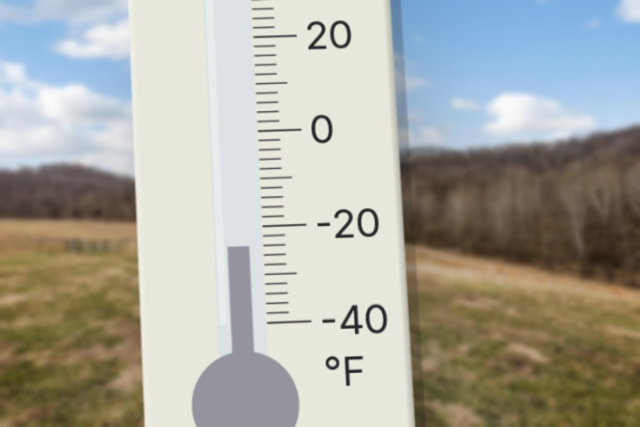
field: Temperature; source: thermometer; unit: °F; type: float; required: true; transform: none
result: -24 °F
